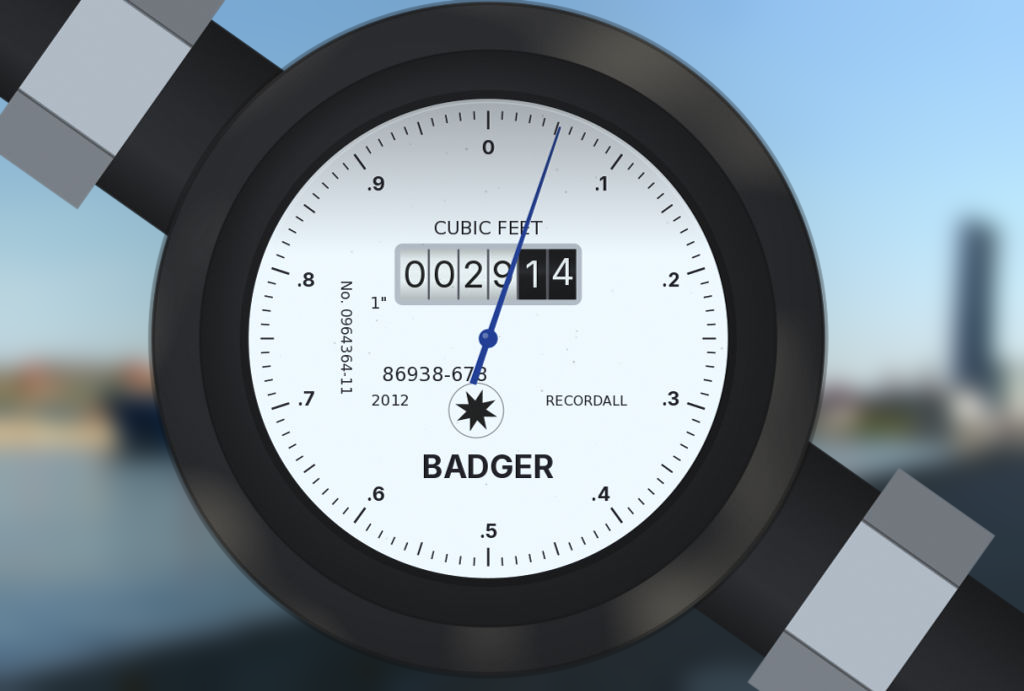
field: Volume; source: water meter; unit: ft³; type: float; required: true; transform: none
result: 2914.05 ft³
